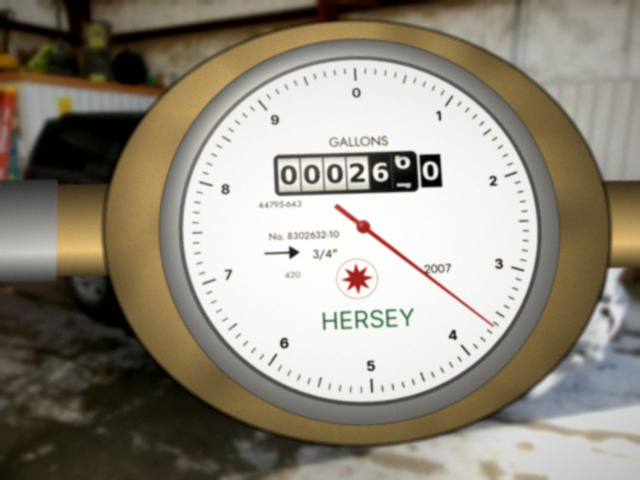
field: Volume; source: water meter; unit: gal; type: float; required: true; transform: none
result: 2663.6 gal
